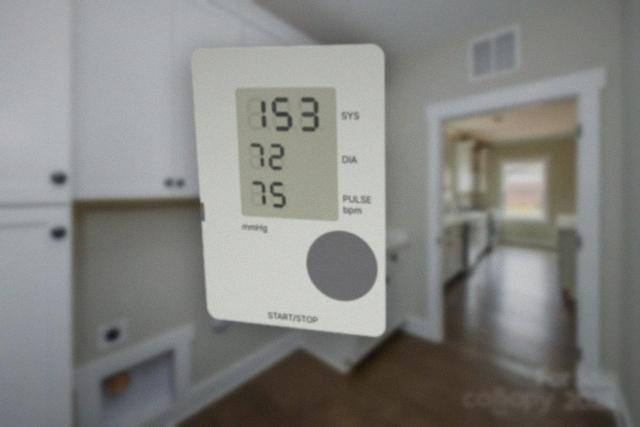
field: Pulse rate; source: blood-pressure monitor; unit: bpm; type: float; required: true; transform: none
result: 75 bpm
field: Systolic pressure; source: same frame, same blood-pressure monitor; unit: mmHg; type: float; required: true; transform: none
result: 153 mmHg
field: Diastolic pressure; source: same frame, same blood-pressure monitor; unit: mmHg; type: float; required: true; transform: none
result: 72 mmHg
